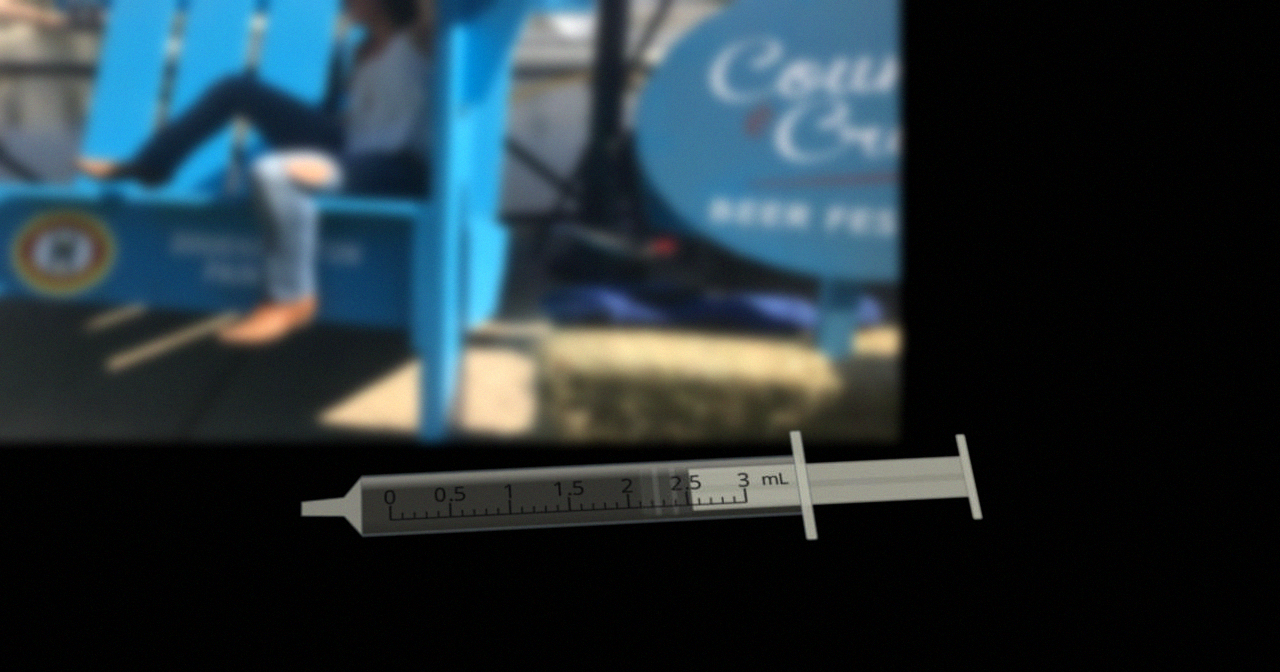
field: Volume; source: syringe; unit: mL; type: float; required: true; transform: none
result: 2.1 mL
